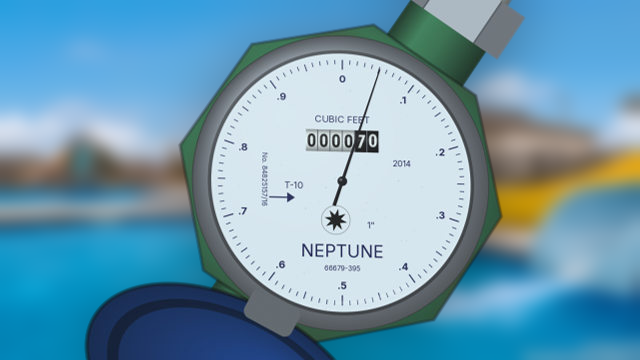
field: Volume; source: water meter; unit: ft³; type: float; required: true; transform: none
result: 70.05 ft³
